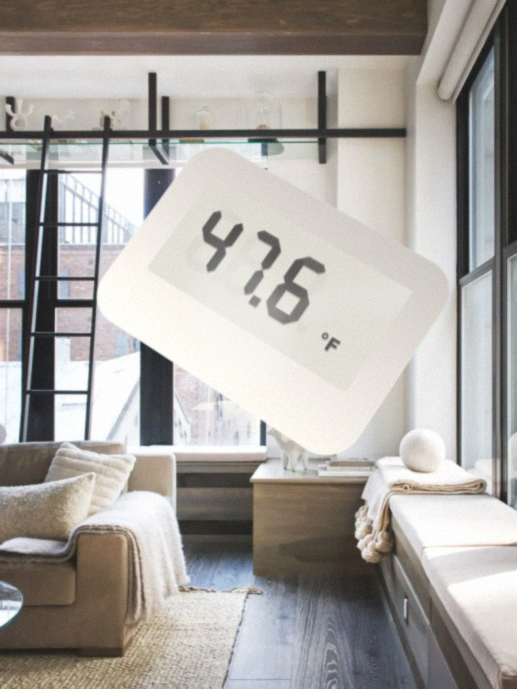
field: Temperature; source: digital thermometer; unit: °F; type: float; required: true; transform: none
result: 47.6 °F
